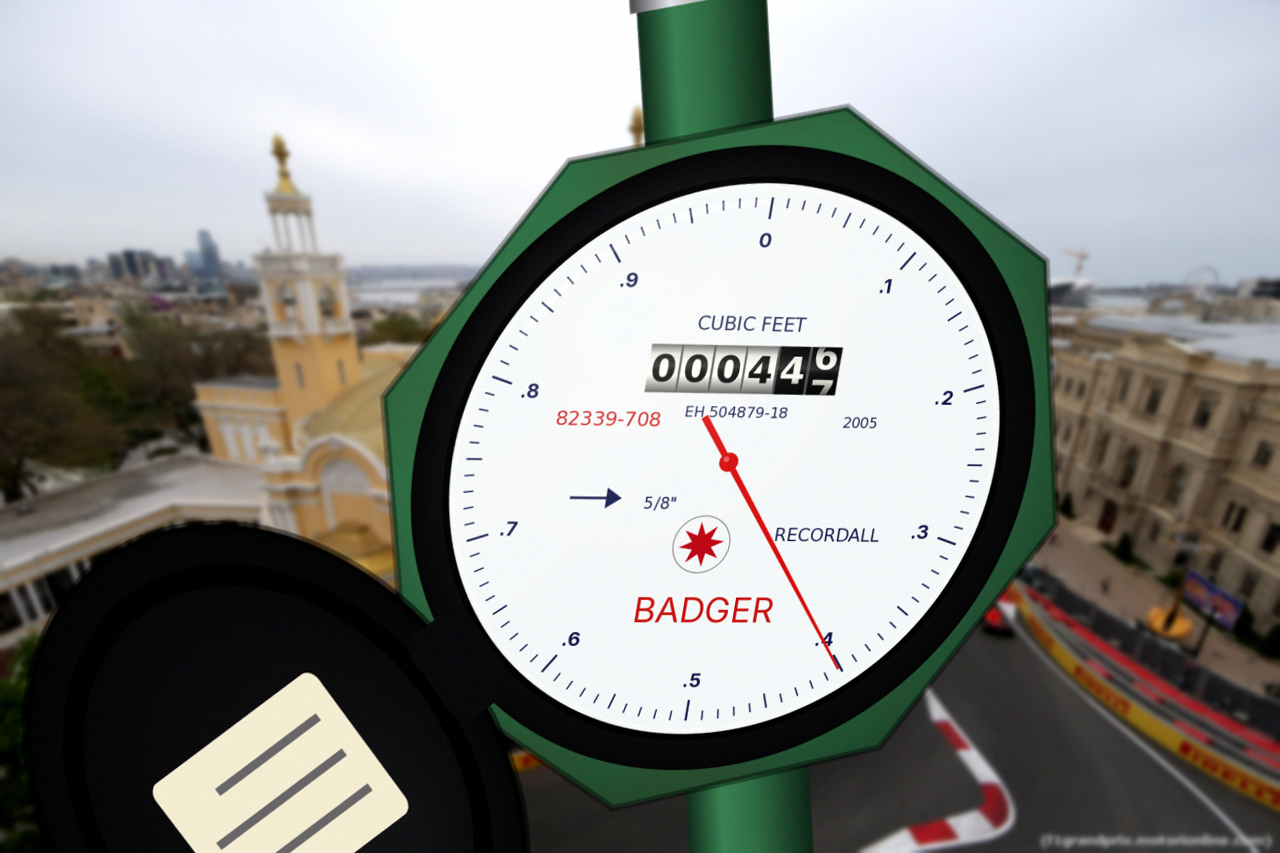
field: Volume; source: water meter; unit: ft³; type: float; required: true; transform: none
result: 446.40 ft³
